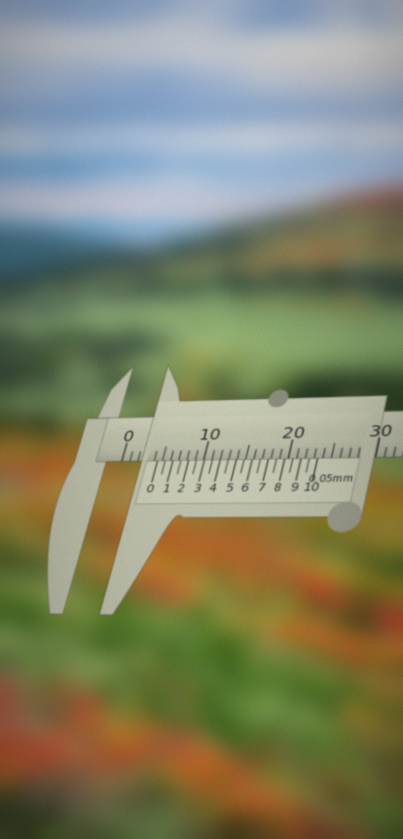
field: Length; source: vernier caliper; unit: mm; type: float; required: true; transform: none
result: 4.4 mm
